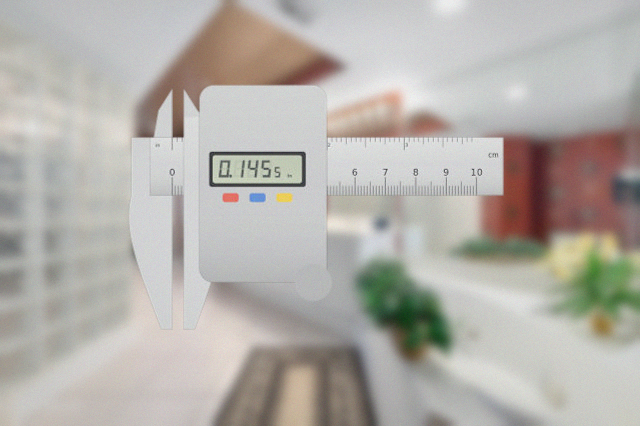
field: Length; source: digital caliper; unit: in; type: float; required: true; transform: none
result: 0.1455 in
